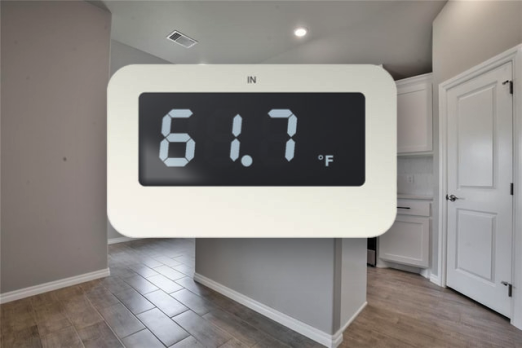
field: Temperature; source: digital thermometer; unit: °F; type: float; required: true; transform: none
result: 61.7 °F
